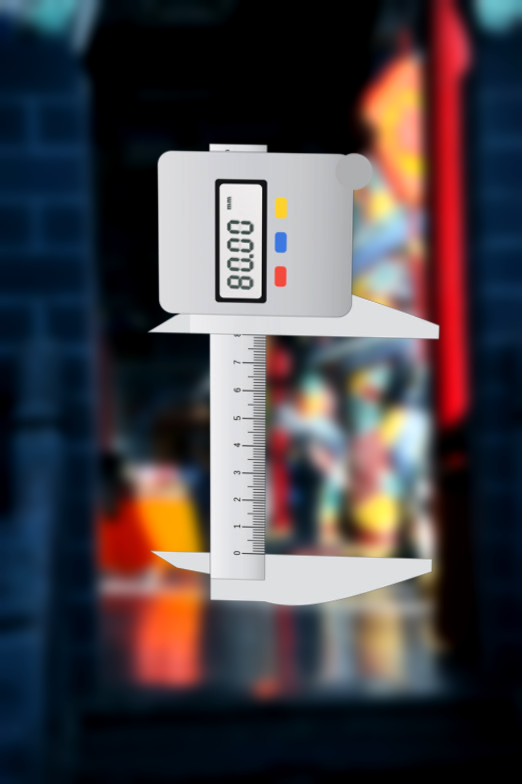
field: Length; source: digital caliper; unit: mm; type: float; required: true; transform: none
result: 80.00 mm
